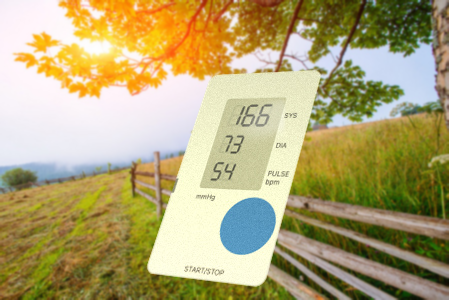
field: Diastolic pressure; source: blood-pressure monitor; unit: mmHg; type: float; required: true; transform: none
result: 73 mmHg
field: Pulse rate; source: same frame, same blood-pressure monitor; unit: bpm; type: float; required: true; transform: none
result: 54 bpm
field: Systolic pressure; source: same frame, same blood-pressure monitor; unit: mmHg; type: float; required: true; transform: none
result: 166 mmHg
